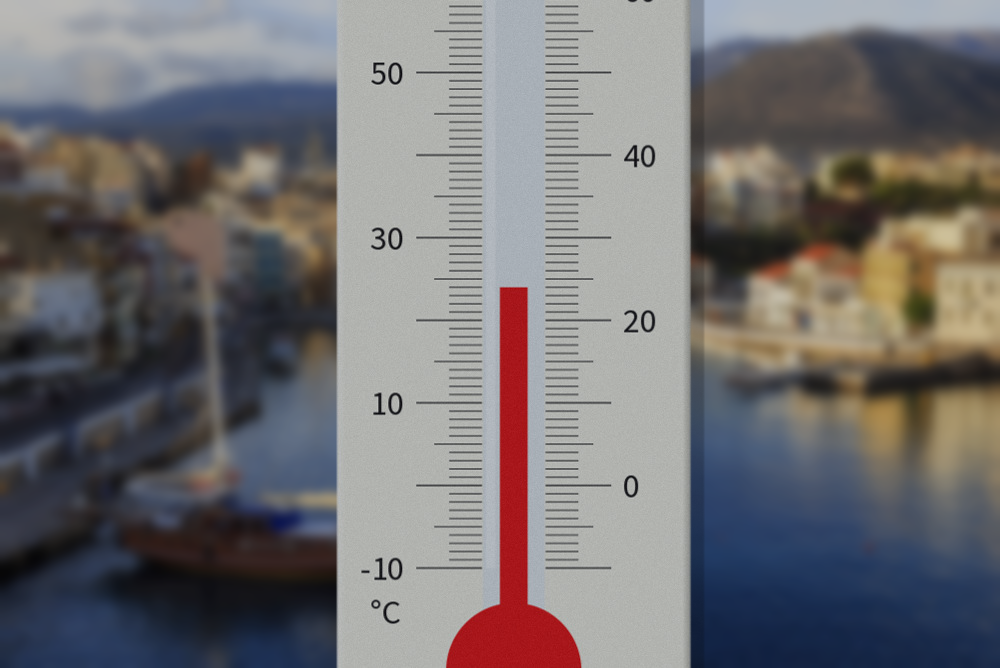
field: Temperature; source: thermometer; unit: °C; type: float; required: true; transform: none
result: 24 °C
